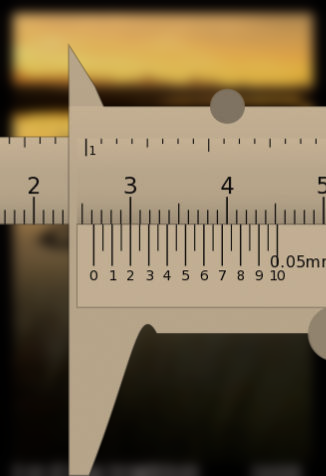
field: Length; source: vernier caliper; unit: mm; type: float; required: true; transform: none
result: 26.2 mm
